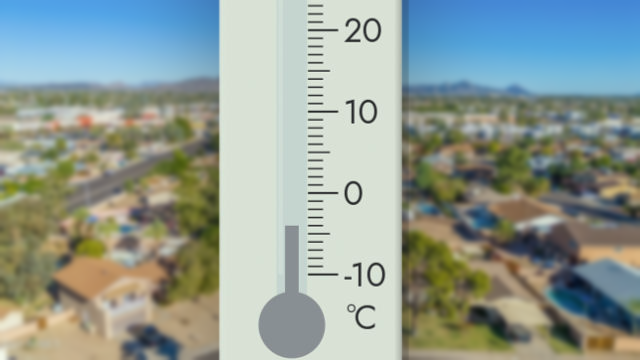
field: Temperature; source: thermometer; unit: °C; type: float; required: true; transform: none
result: -4 °C
